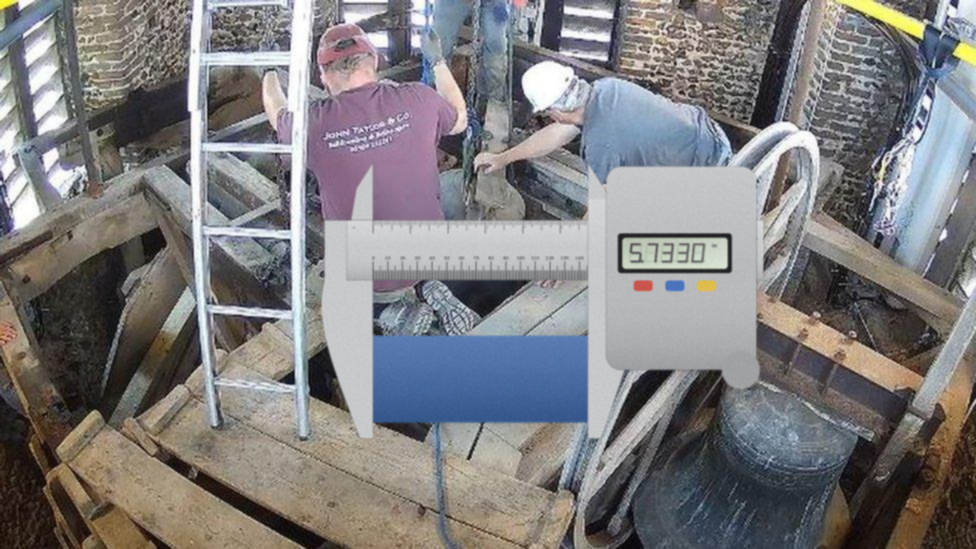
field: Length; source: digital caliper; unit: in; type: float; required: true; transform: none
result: 5.7330 in
